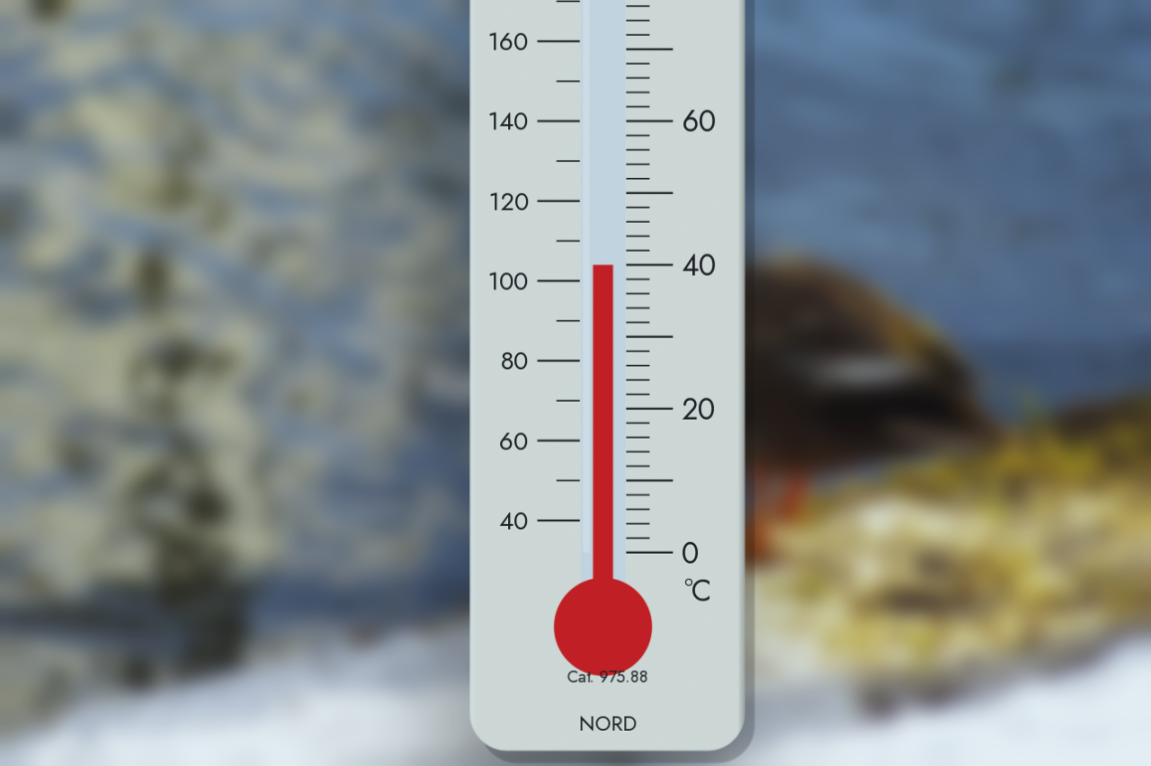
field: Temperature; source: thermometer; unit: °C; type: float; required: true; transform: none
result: 40 °C
